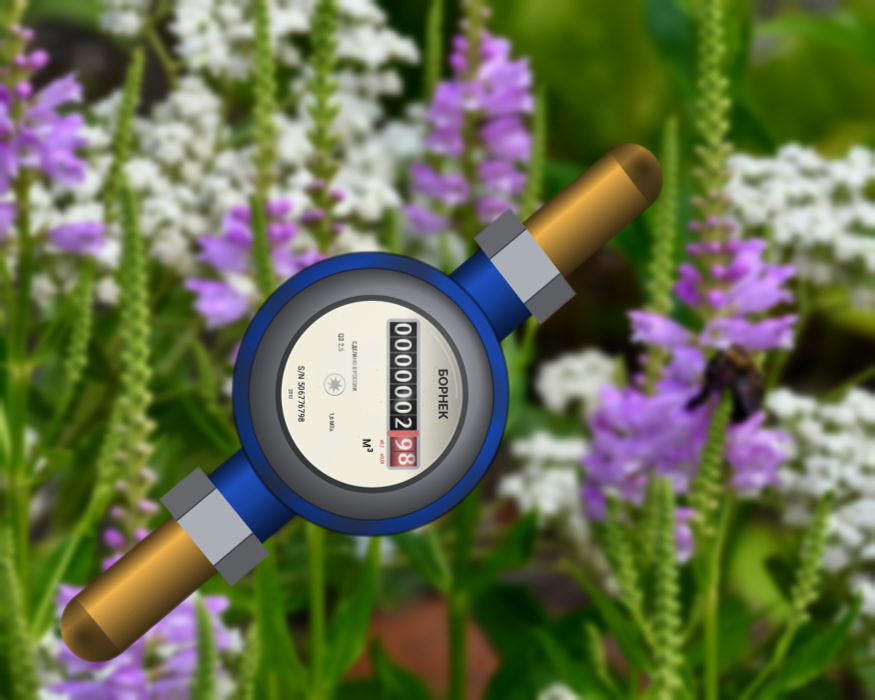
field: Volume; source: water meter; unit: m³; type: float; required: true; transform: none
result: 2.98 m³
